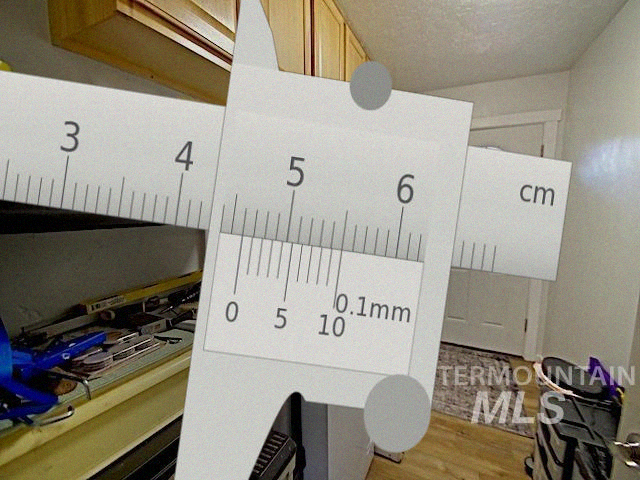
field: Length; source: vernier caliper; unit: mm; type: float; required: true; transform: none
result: 46.0 mm
